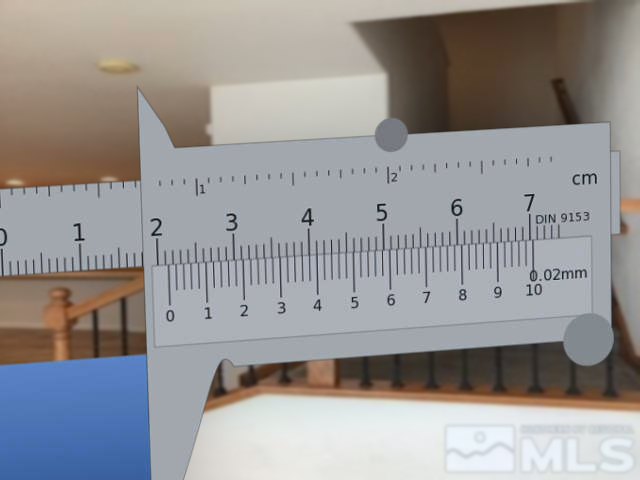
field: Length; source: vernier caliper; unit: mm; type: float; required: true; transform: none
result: 21.4 mm
